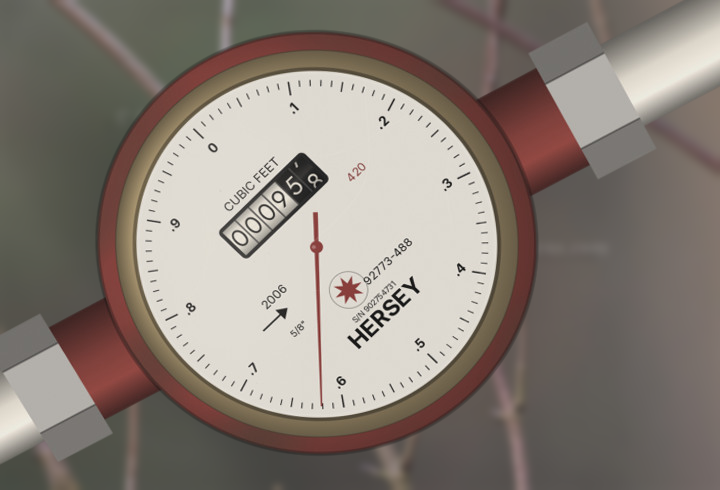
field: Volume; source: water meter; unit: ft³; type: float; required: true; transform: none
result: 957.62 ft³
